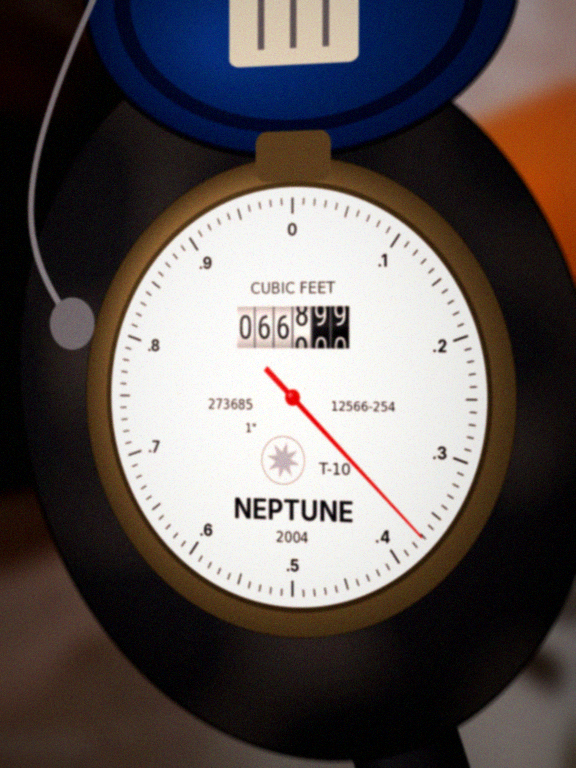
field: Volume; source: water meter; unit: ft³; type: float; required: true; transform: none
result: 66899.37 ft³
